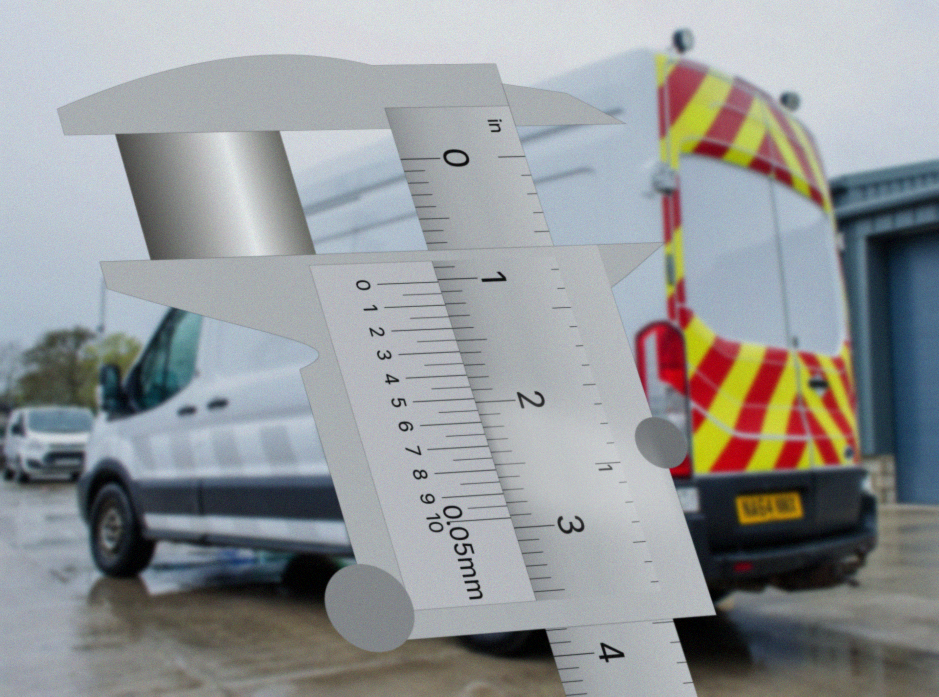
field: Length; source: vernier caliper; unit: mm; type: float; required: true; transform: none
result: 10.2 mm
